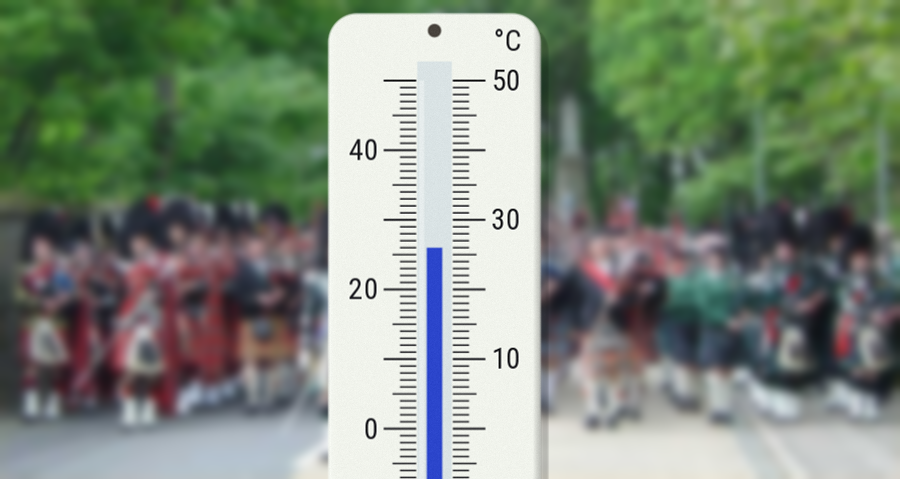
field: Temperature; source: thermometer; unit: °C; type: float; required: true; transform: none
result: 26 °C
